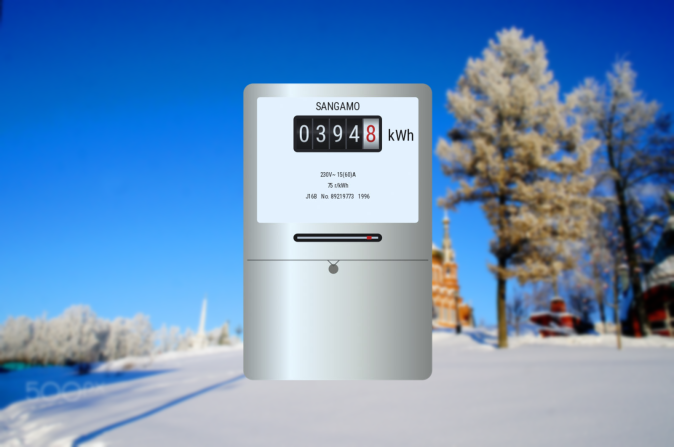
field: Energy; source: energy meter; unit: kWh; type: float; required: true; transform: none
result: 394.8 kWh
